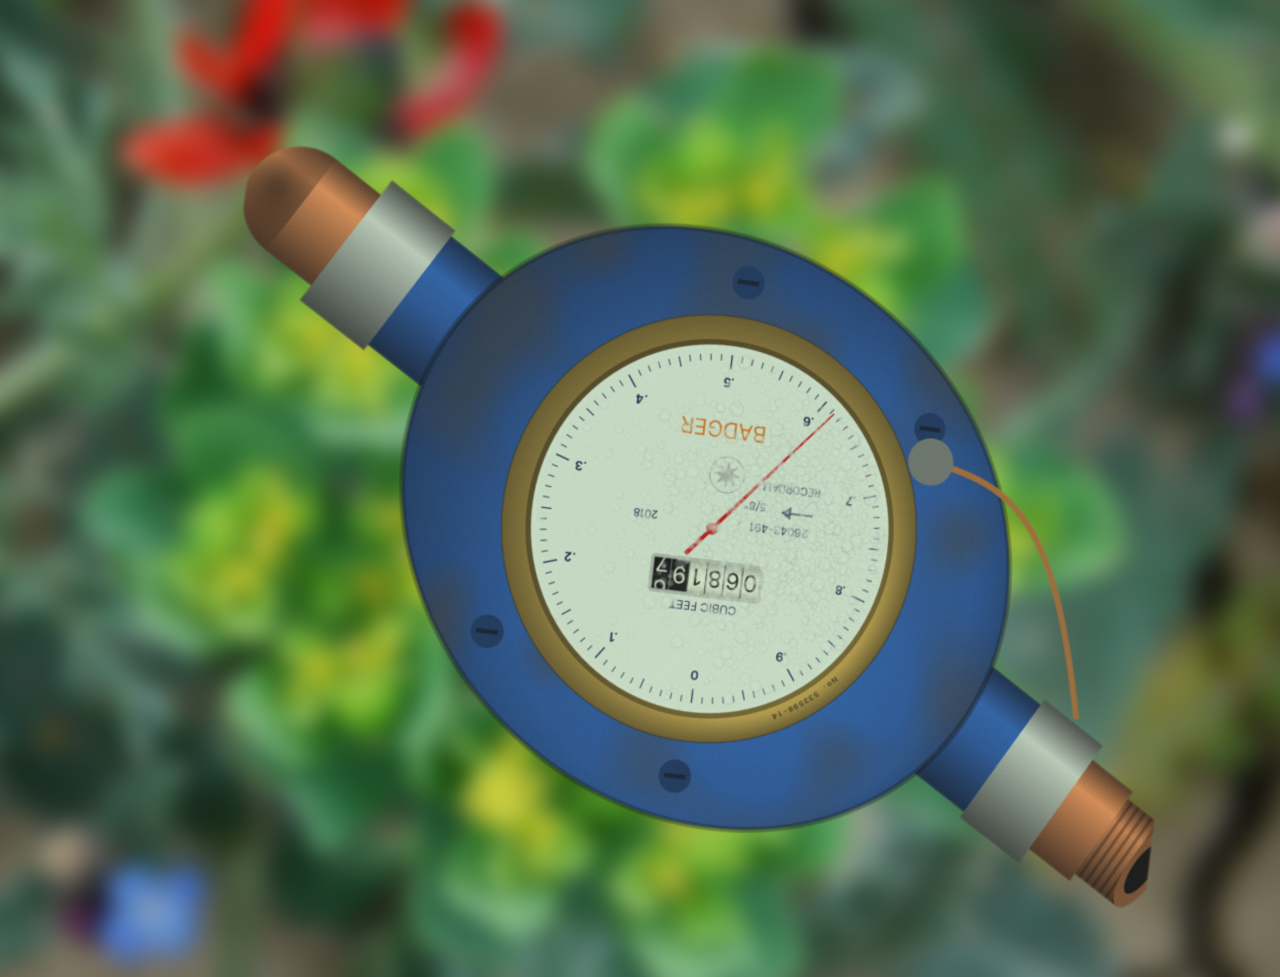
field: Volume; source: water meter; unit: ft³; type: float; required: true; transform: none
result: 68196.61 ft³
